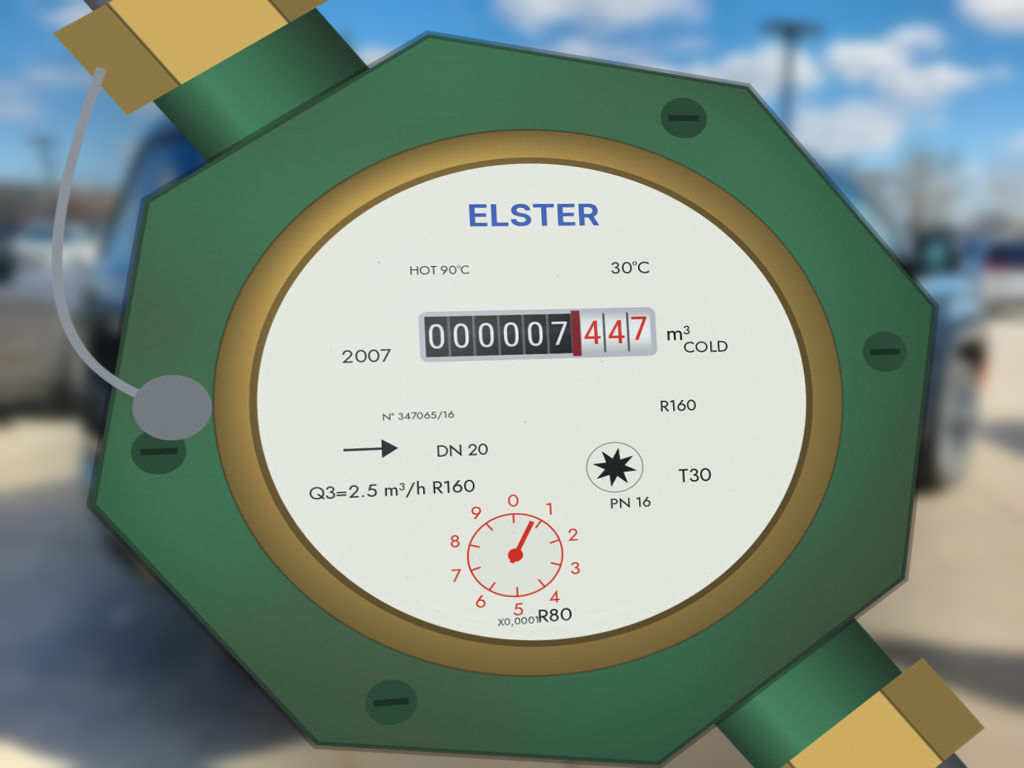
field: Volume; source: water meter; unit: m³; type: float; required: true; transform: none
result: 7.4470 m³
